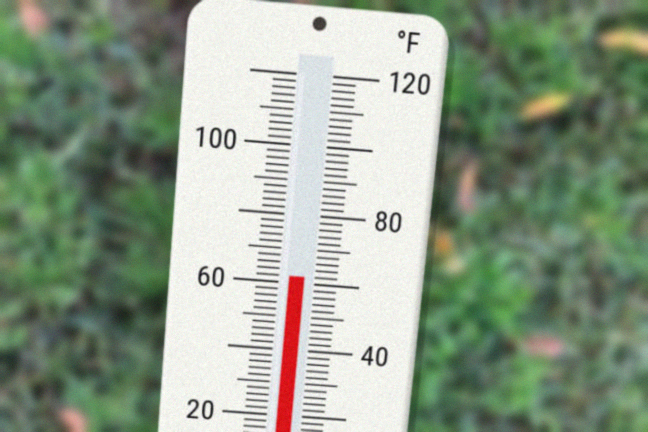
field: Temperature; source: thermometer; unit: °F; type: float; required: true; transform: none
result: 62 °F
